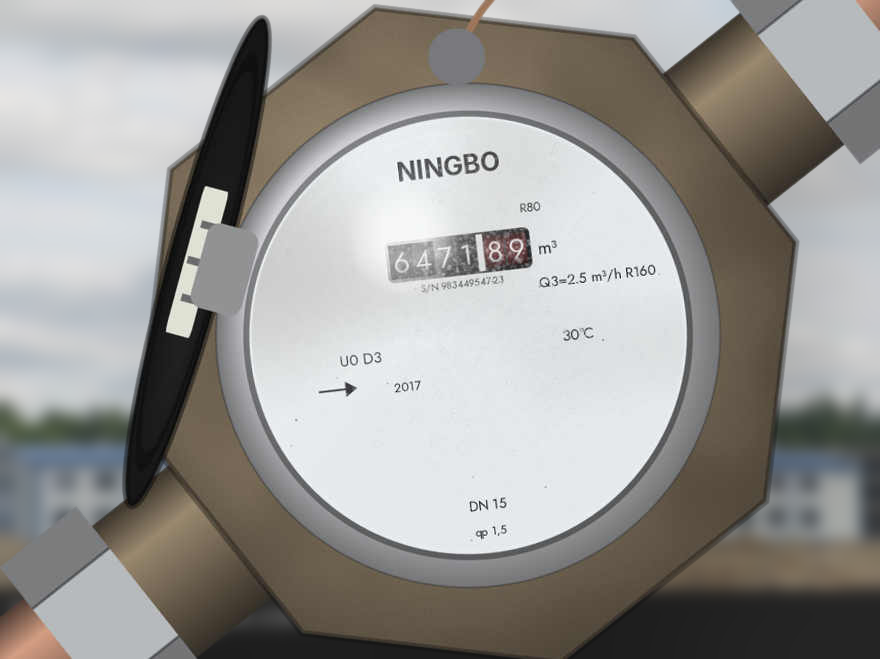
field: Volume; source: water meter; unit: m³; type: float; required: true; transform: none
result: 6471.89 m³
